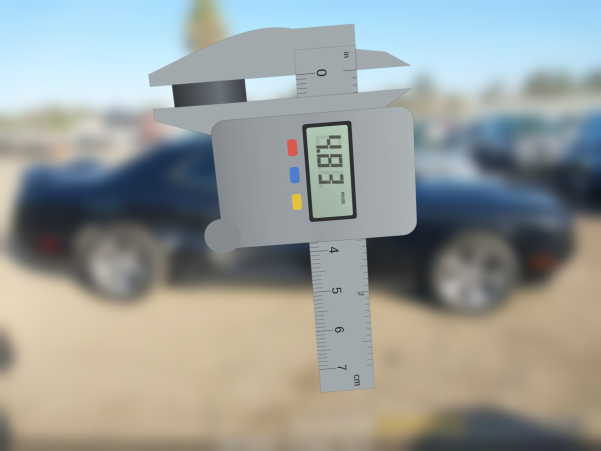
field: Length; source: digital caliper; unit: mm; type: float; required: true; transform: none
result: 4.83 mm
